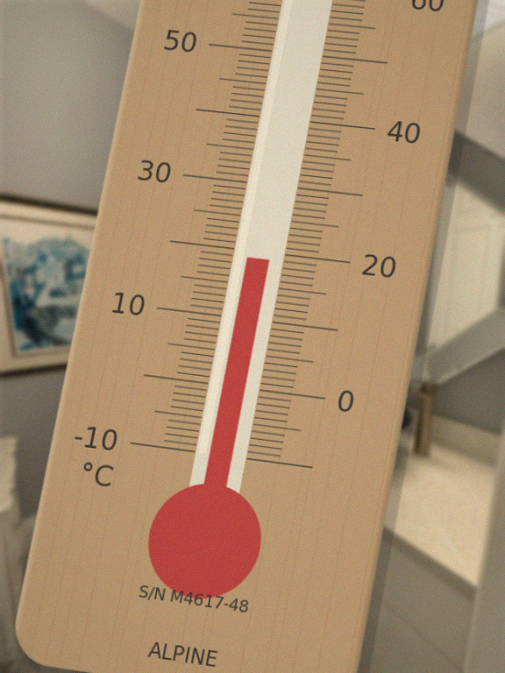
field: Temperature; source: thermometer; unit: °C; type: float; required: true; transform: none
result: 19 °C
